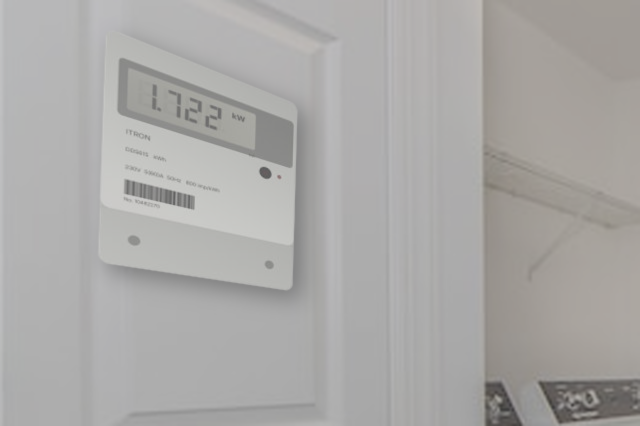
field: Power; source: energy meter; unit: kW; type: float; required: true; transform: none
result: 1.722 kW
